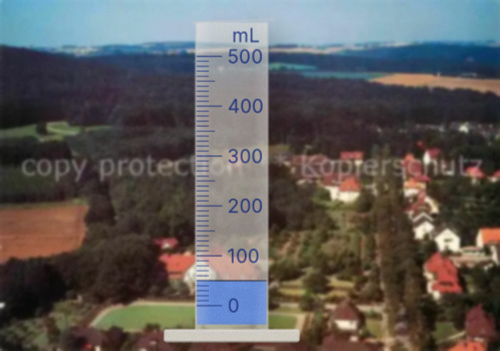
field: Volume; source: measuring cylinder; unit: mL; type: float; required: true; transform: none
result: 50 mL
